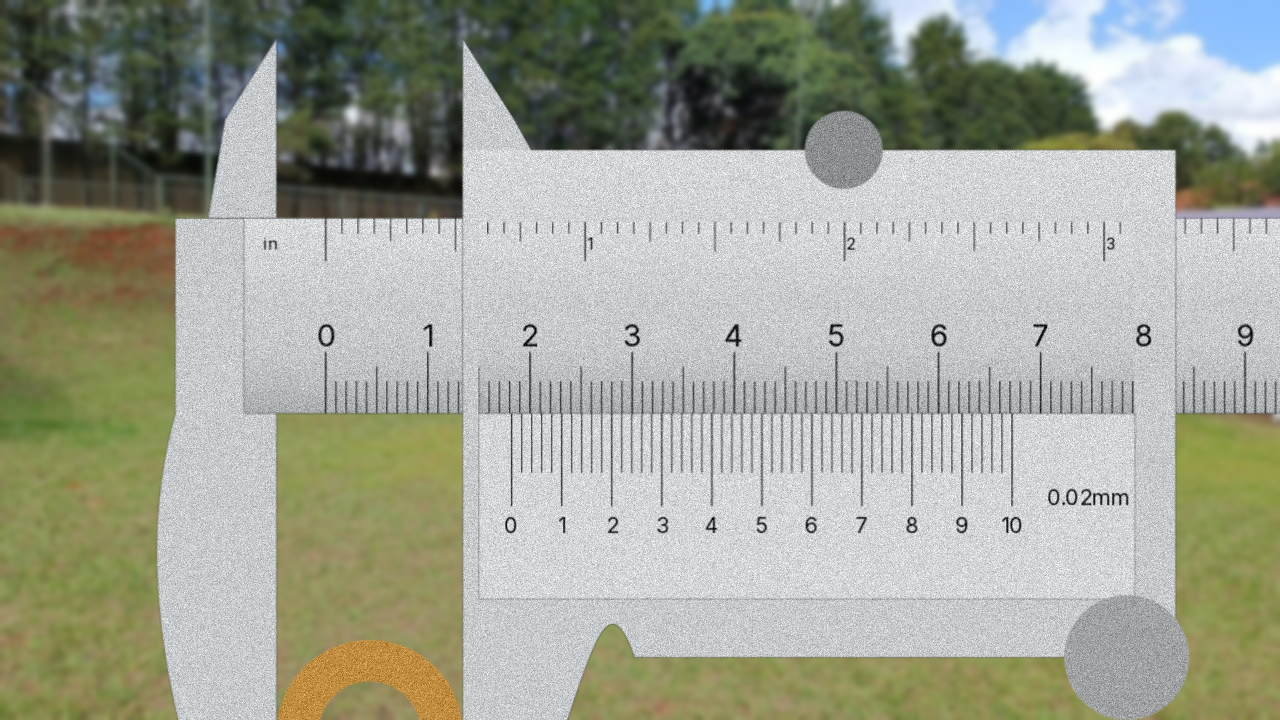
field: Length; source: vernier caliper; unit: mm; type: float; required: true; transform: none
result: 18.2 mm
